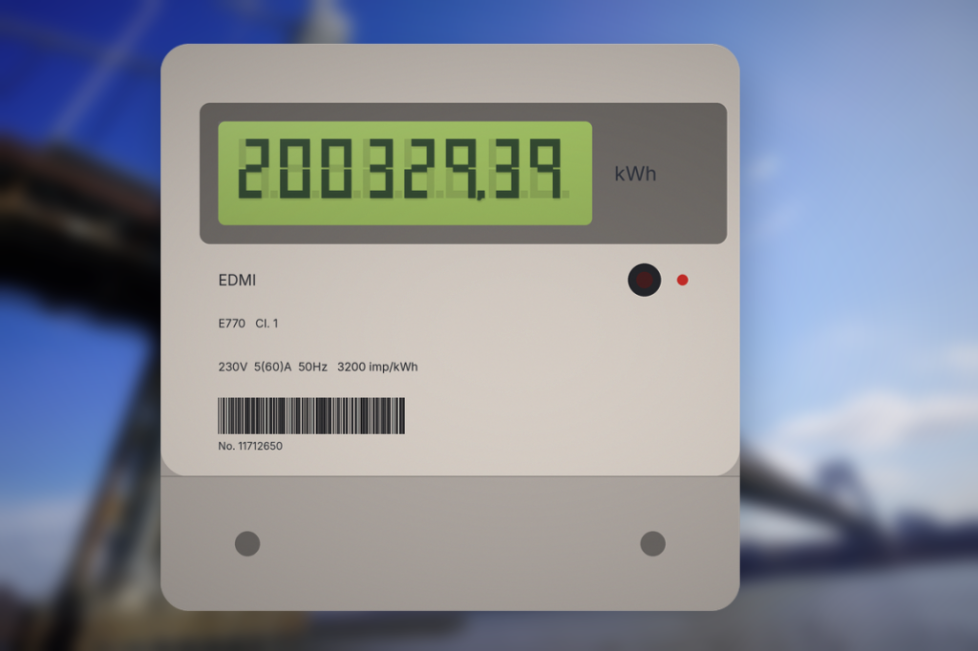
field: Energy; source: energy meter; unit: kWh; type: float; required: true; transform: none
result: 200329.39 kWh
